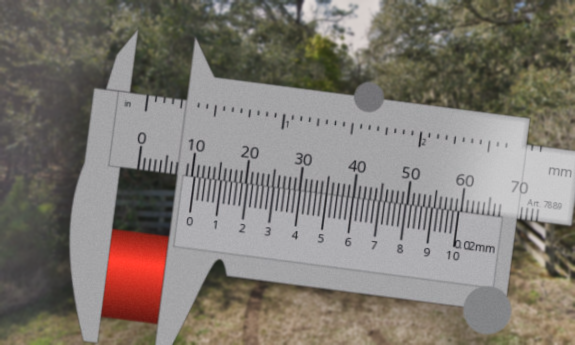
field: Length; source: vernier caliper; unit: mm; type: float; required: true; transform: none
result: 10.5 mm
